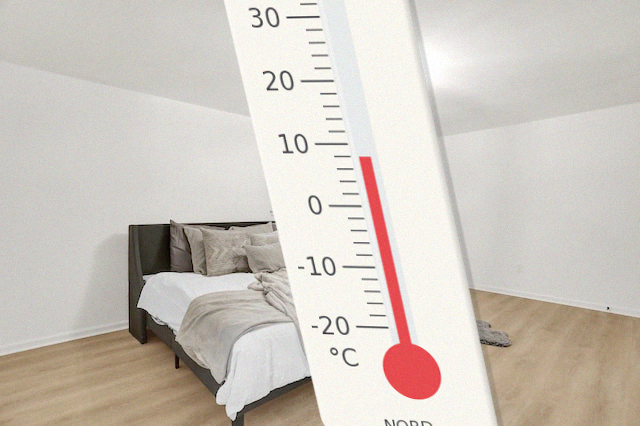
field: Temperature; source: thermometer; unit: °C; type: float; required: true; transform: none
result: 8 °C
